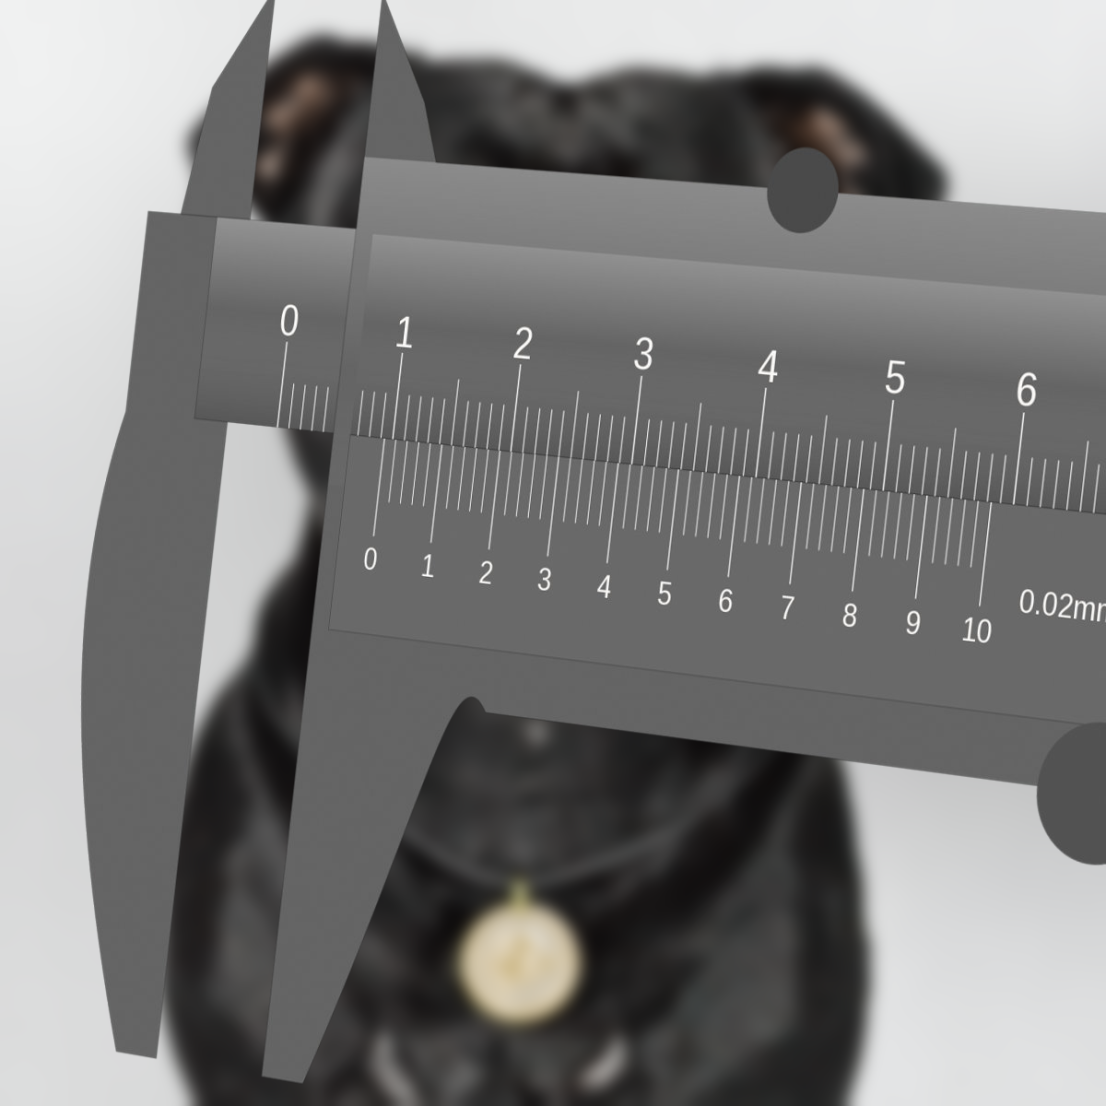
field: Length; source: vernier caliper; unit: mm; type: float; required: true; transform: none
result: 9.3 mm
